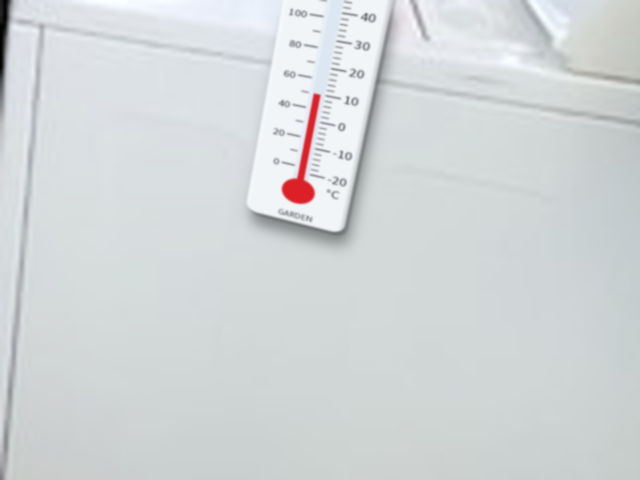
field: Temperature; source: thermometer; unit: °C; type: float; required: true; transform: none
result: 10 °C
